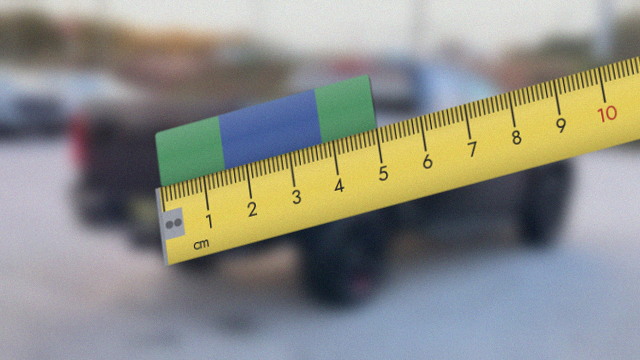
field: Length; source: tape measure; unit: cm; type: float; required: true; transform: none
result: 5 cm
